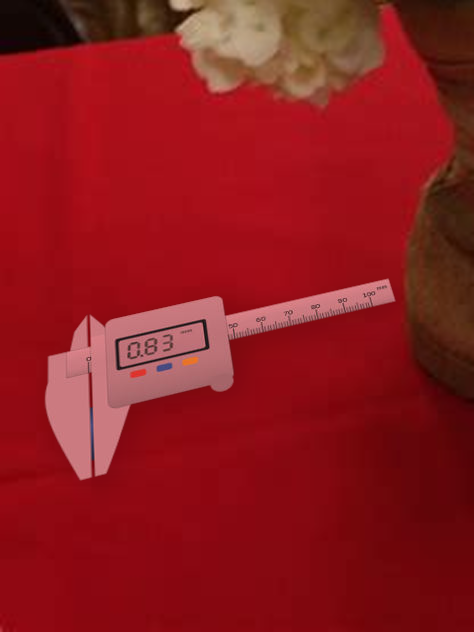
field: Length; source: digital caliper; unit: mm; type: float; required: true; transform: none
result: 0.83 mm
